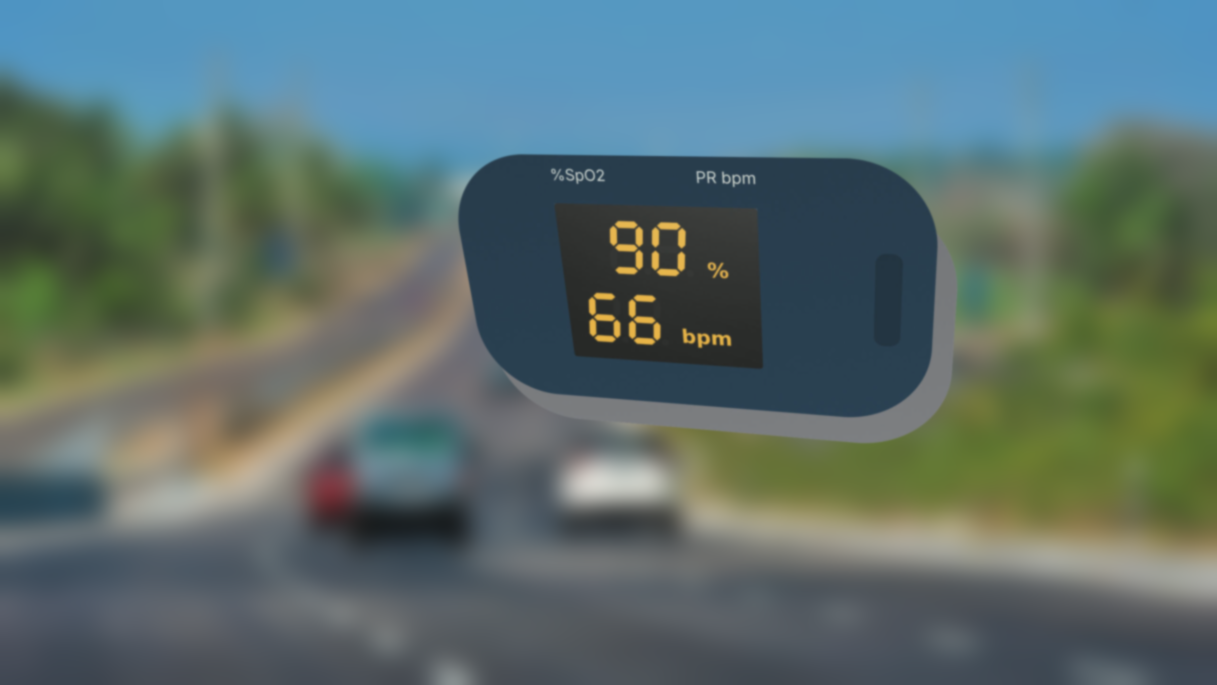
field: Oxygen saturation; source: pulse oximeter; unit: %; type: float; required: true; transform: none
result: 90 %
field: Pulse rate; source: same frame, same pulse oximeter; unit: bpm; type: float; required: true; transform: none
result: 66 bpm
